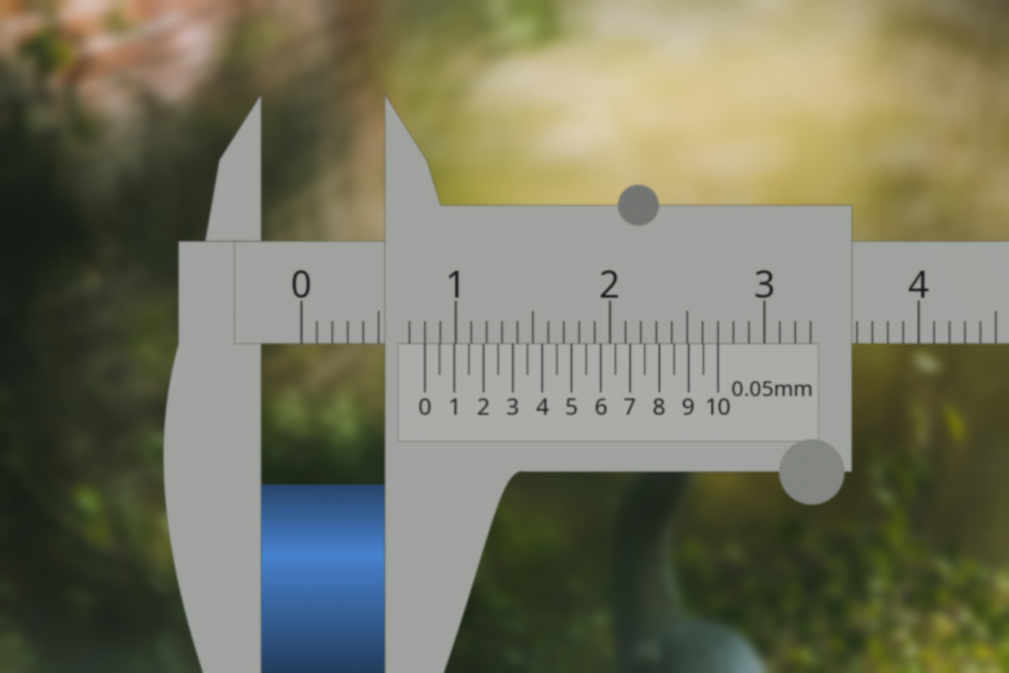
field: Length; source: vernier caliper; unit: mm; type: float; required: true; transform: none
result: 8.0 mm
